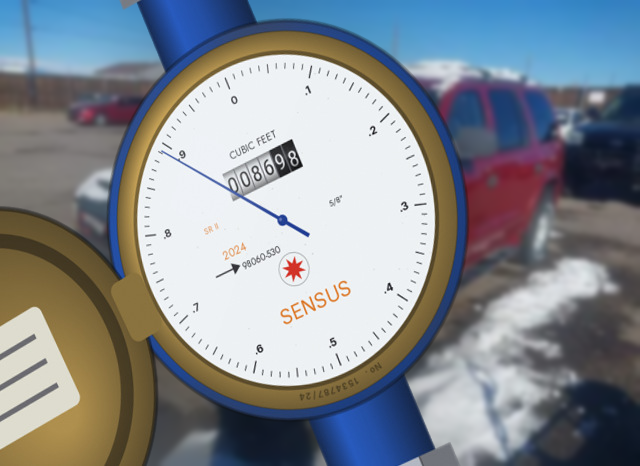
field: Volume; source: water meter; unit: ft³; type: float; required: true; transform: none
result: 8697.89 ft³
